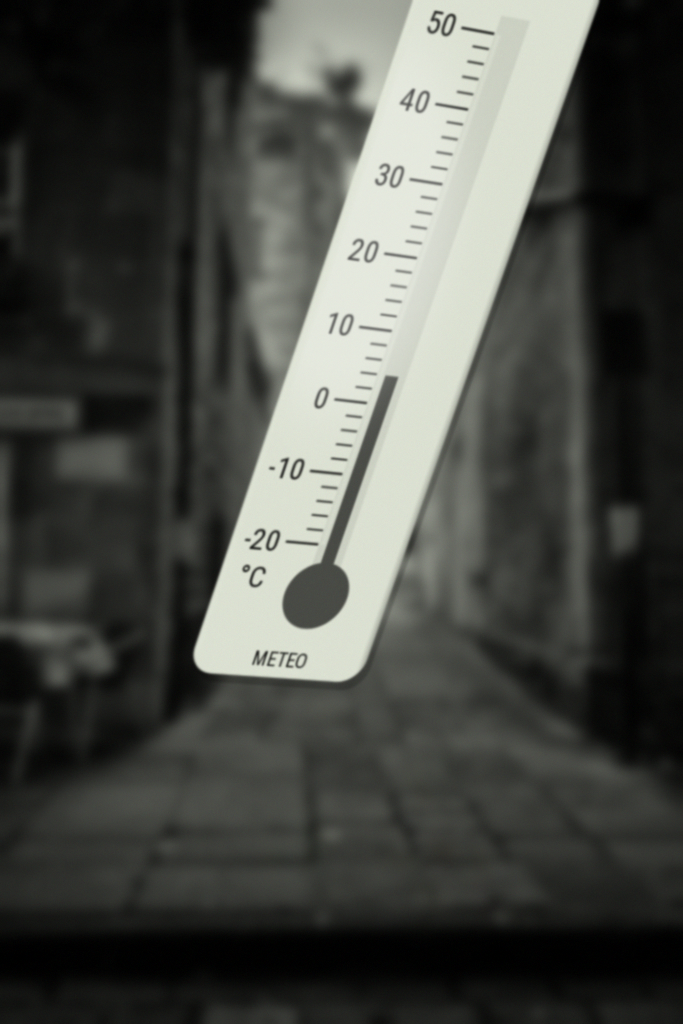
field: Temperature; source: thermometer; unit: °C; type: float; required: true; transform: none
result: 4 °C
